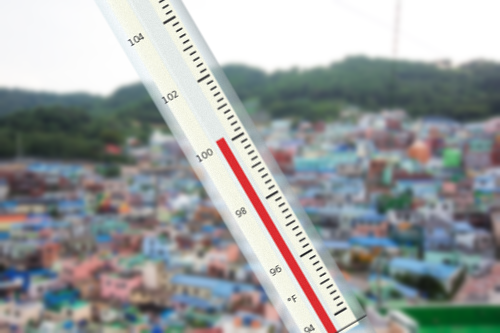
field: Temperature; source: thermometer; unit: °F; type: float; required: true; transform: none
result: 100.2 °F
